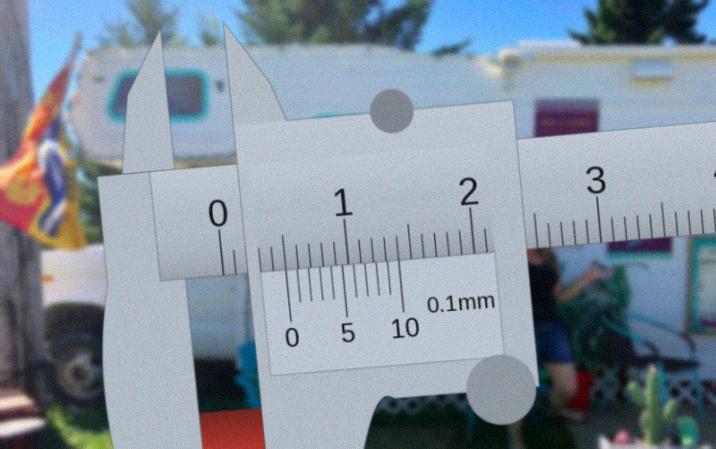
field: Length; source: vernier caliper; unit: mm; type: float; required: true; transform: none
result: 5.0 mm
